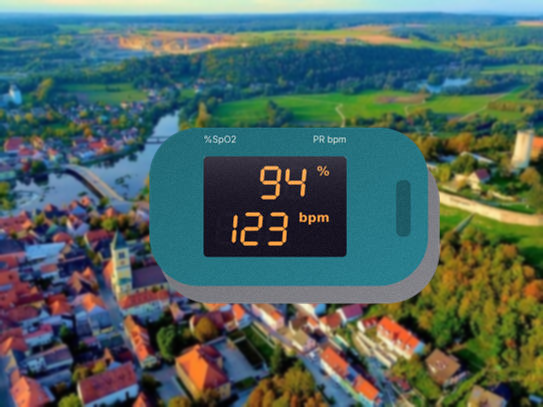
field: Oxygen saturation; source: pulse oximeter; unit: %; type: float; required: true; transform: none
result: 94 %
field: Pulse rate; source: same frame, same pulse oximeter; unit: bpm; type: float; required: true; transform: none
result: 123 bpm
